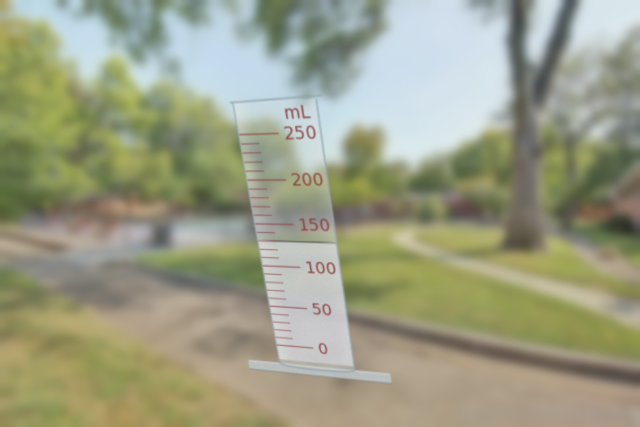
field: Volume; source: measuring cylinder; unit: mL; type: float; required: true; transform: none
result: 130 mL
